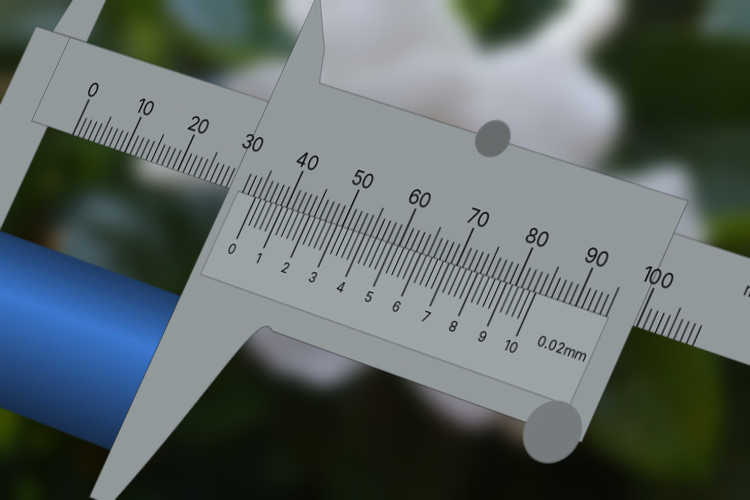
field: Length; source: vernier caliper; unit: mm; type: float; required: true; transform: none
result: 34.4 mm
